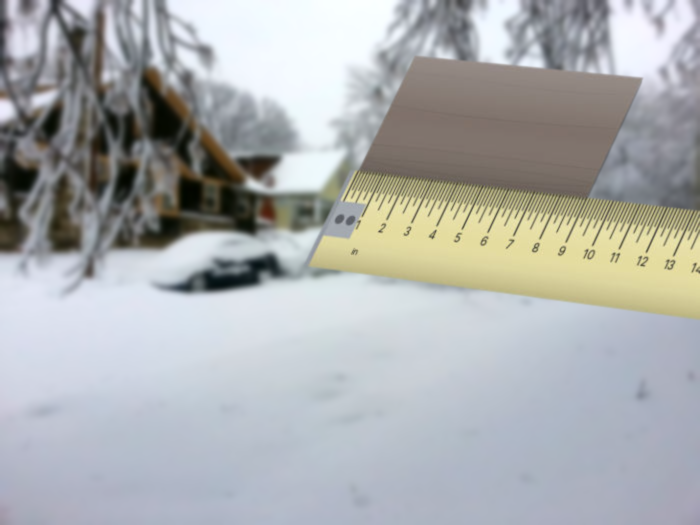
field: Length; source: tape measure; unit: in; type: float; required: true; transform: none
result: 9 in
